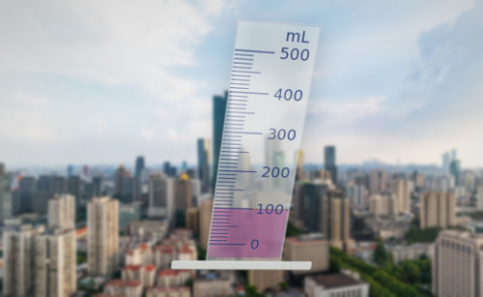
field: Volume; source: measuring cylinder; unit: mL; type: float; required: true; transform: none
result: 100 mL
